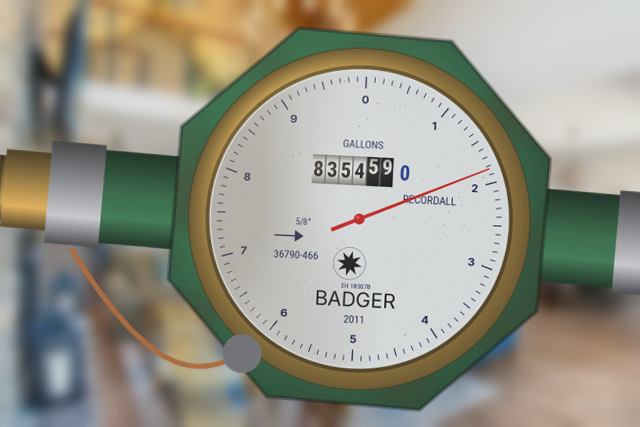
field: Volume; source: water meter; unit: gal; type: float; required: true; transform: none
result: 8354591.8 gal
